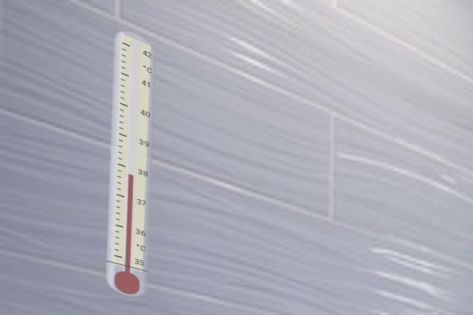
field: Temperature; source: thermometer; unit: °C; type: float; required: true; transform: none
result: 37.8 °C
